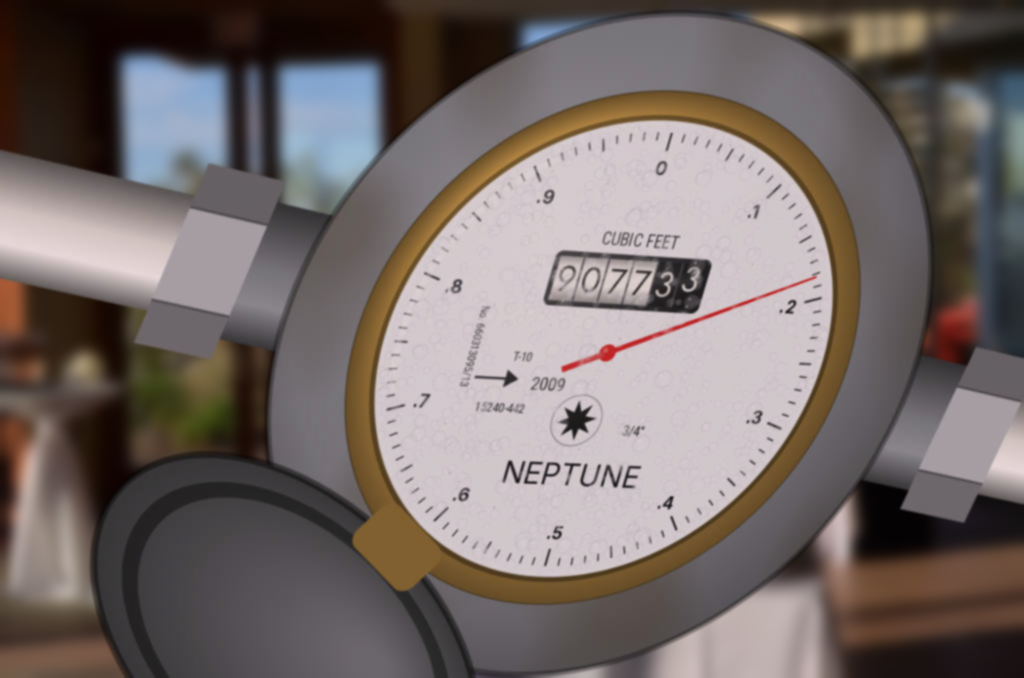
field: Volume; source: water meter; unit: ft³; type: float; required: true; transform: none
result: 907733.18 ft³
